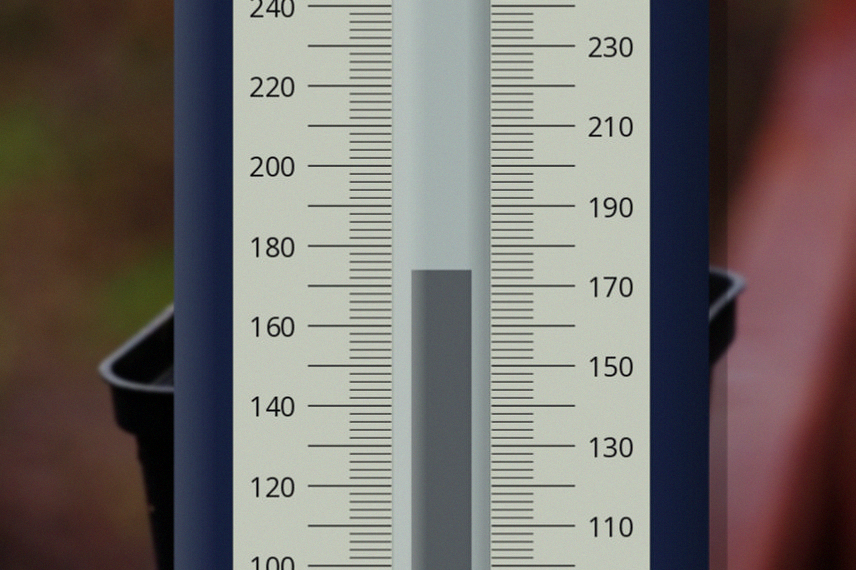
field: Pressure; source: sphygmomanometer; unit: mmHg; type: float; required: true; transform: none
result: 174 mmHg
